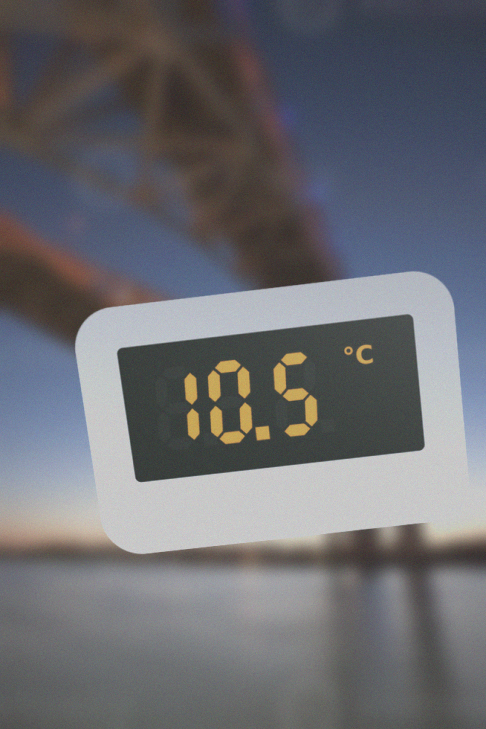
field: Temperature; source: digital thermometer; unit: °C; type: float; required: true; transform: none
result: 10.5 °C
